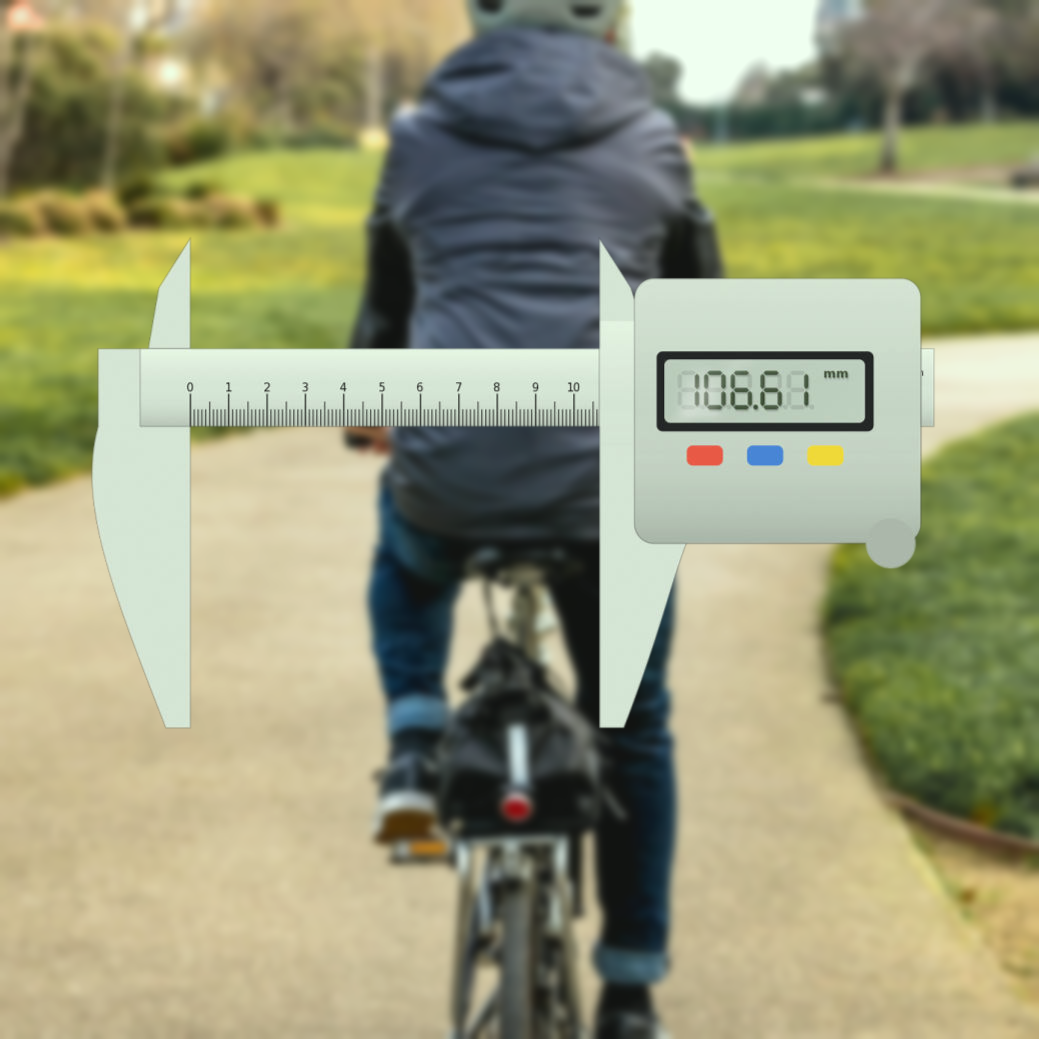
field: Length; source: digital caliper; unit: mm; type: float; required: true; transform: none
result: 106.61 mm
